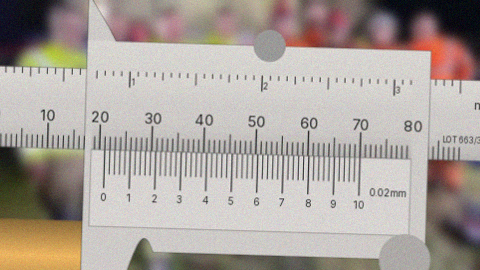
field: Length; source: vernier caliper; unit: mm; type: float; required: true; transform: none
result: 21.0 mm
